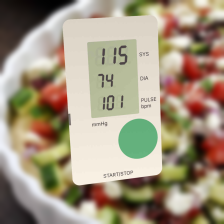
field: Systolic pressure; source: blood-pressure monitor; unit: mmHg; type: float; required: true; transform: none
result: 115 mmHg
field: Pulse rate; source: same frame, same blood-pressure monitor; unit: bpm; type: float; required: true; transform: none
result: 101 bpm
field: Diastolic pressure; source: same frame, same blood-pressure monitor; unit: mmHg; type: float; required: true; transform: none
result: 74 mmHg
